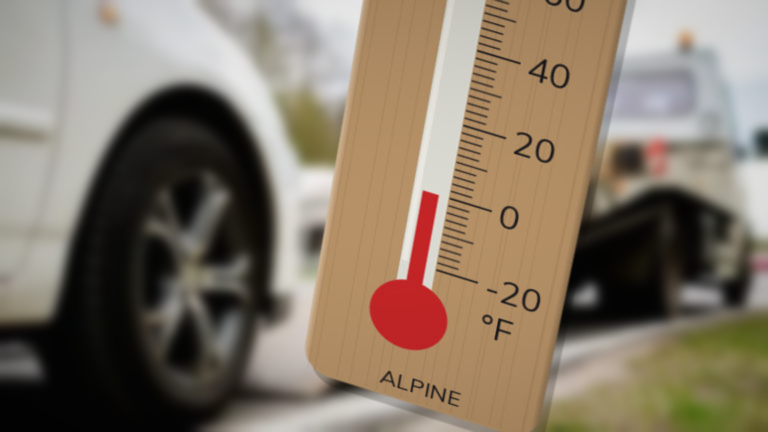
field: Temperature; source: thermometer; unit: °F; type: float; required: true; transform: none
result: 0 °F
